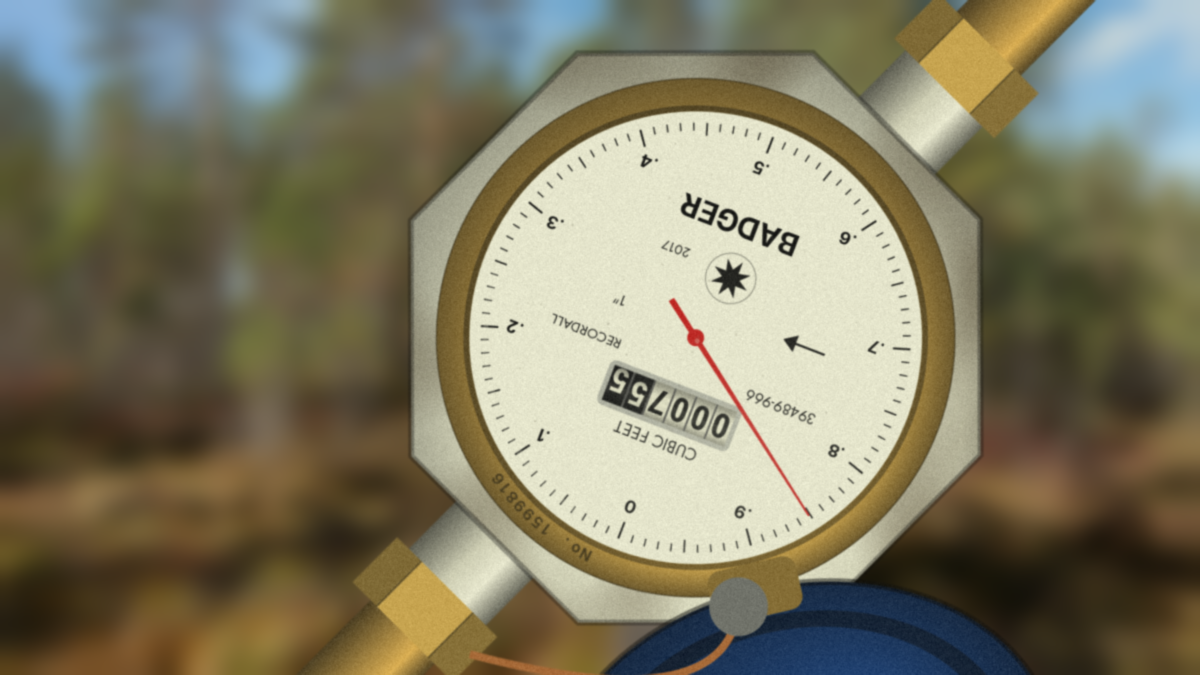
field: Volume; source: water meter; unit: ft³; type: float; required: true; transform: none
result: 754.85 ft³
